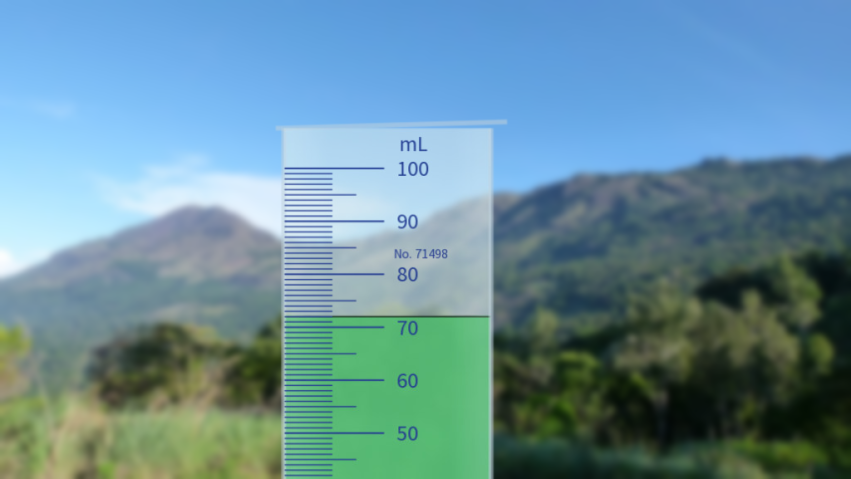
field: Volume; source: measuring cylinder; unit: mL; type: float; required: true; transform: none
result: 72 mL
